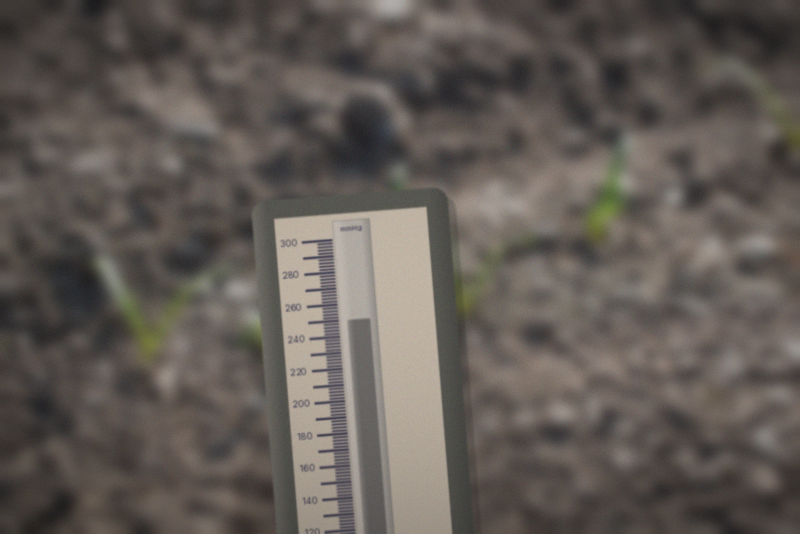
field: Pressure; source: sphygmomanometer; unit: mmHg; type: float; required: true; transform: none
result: 250 mmHg
